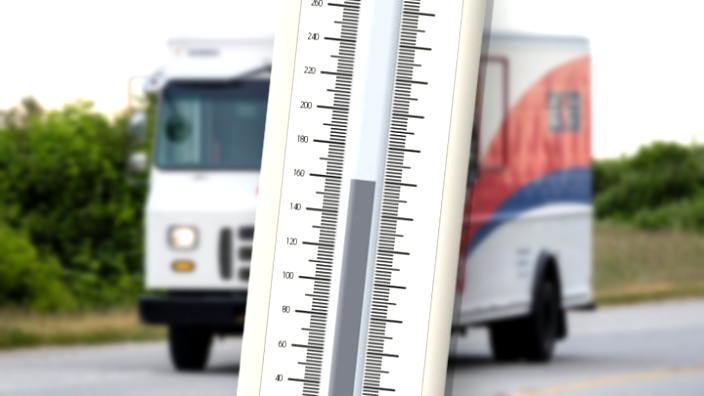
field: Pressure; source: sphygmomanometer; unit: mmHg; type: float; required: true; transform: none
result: 160 mmHg
